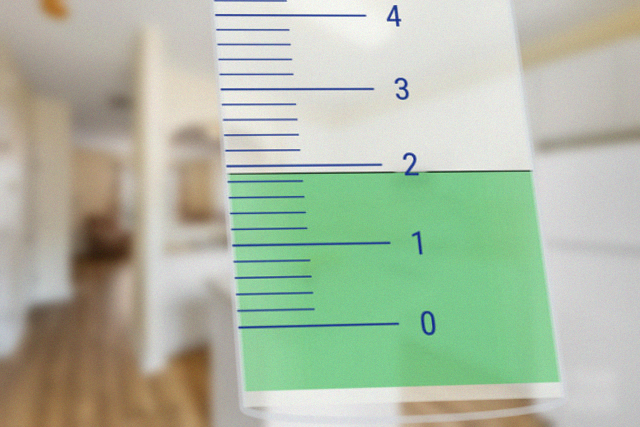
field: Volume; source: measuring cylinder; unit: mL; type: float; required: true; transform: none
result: 1.9 mL
